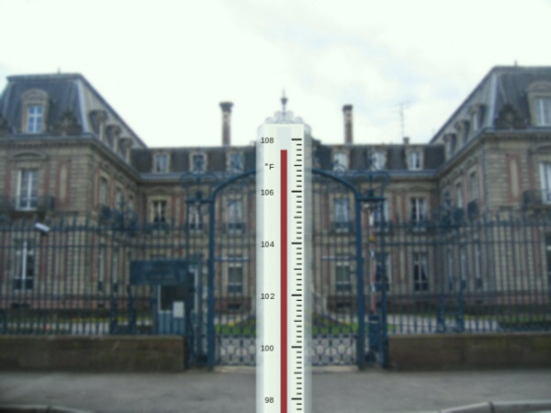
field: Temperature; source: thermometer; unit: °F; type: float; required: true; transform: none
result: 107.6 °F
